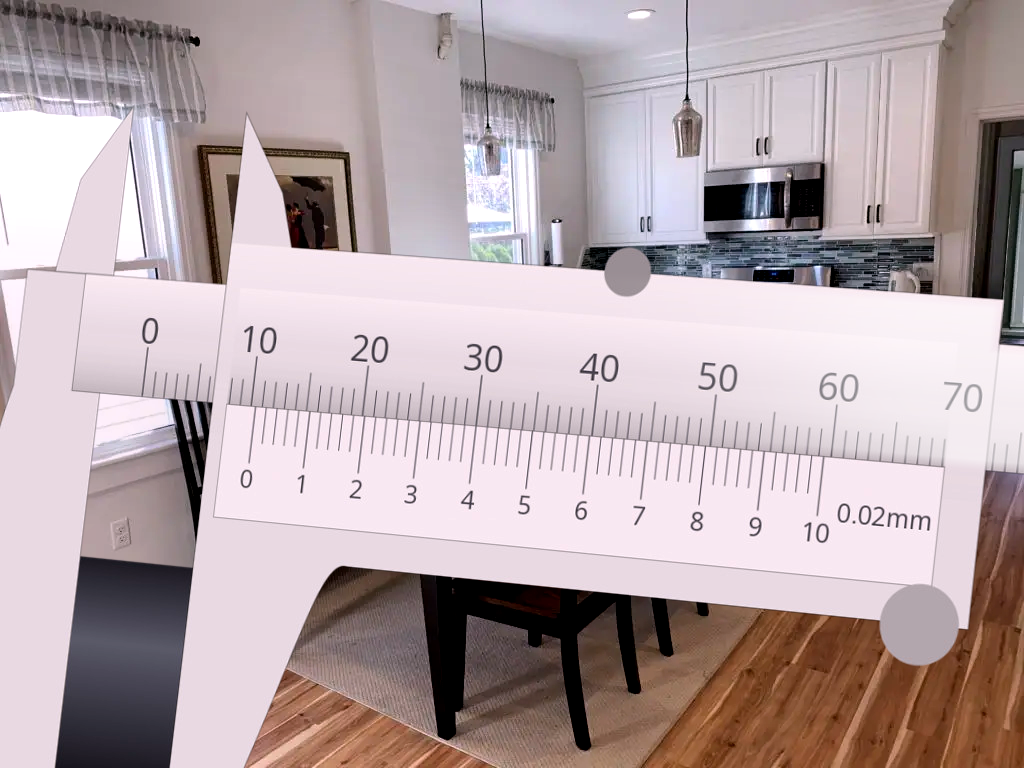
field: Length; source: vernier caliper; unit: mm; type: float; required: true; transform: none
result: 10.4 mm
